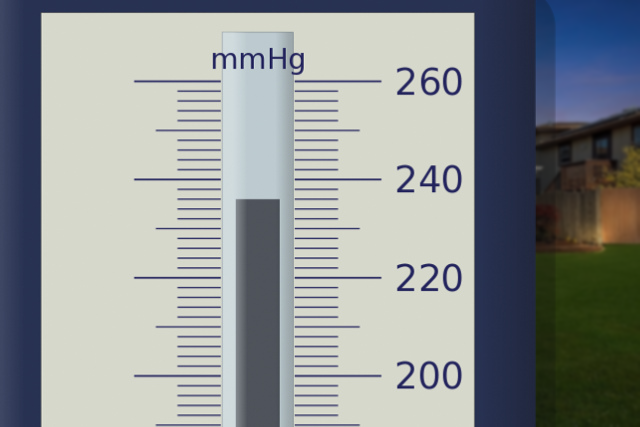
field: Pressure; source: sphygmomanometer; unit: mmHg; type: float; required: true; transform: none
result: 236 mmHg
